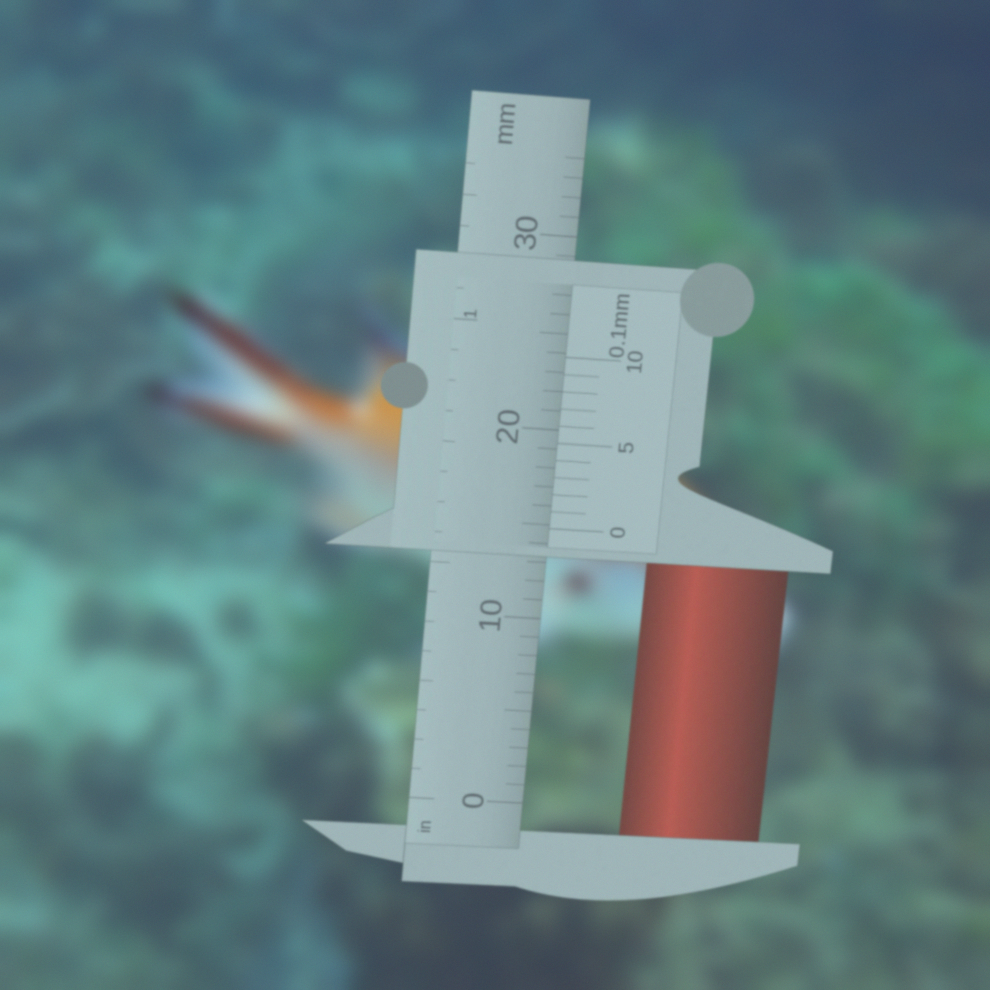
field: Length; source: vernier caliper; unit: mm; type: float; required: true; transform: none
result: 14.8 mm
